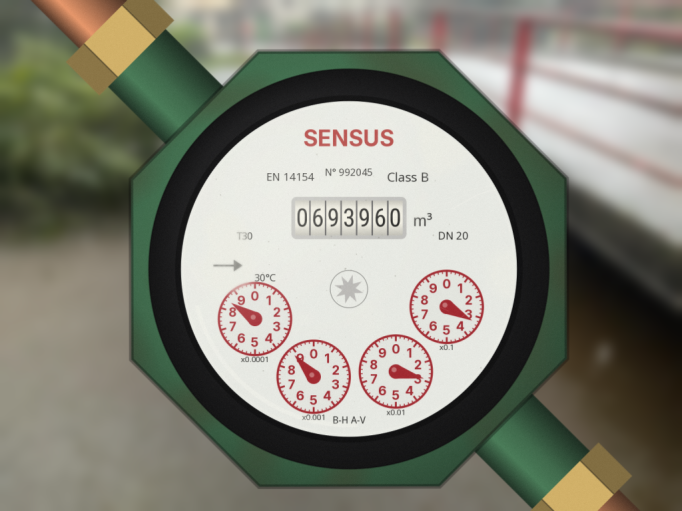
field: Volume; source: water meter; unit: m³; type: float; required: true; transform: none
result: 693960.3288 m³
